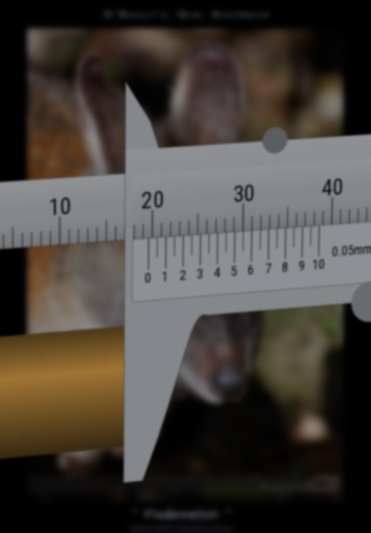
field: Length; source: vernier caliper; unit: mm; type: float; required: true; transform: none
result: 19.6 mm
